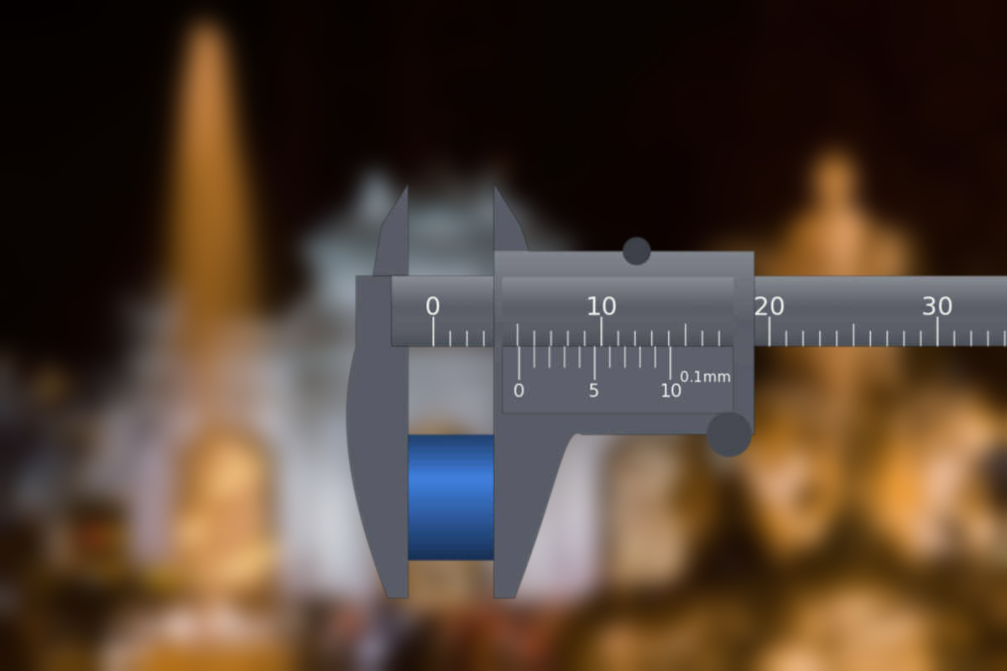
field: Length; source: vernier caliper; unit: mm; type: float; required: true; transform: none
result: 5.1 mm
